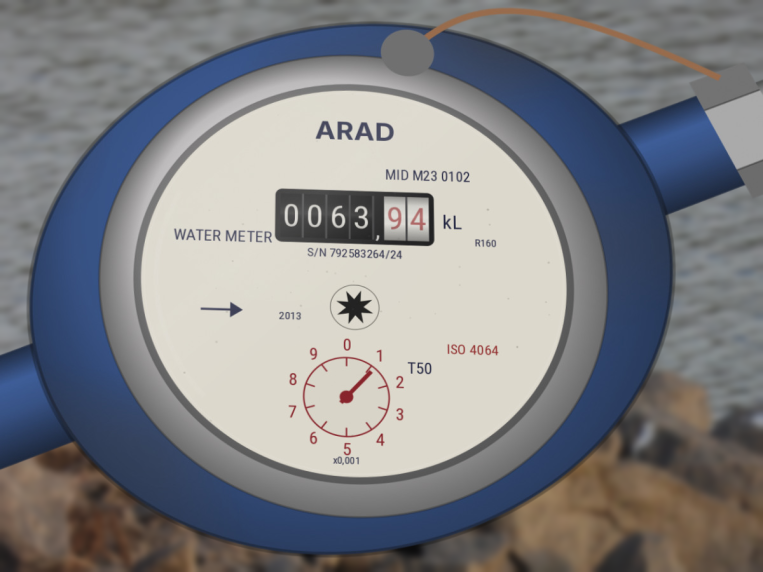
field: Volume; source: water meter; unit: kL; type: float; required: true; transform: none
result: 63.941 kL
